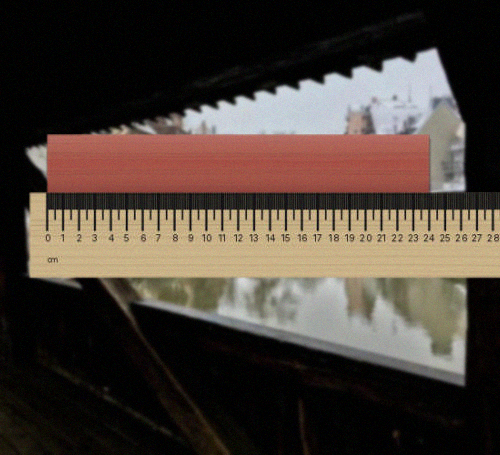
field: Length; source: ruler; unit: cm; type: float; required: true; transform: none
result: 24 cm
